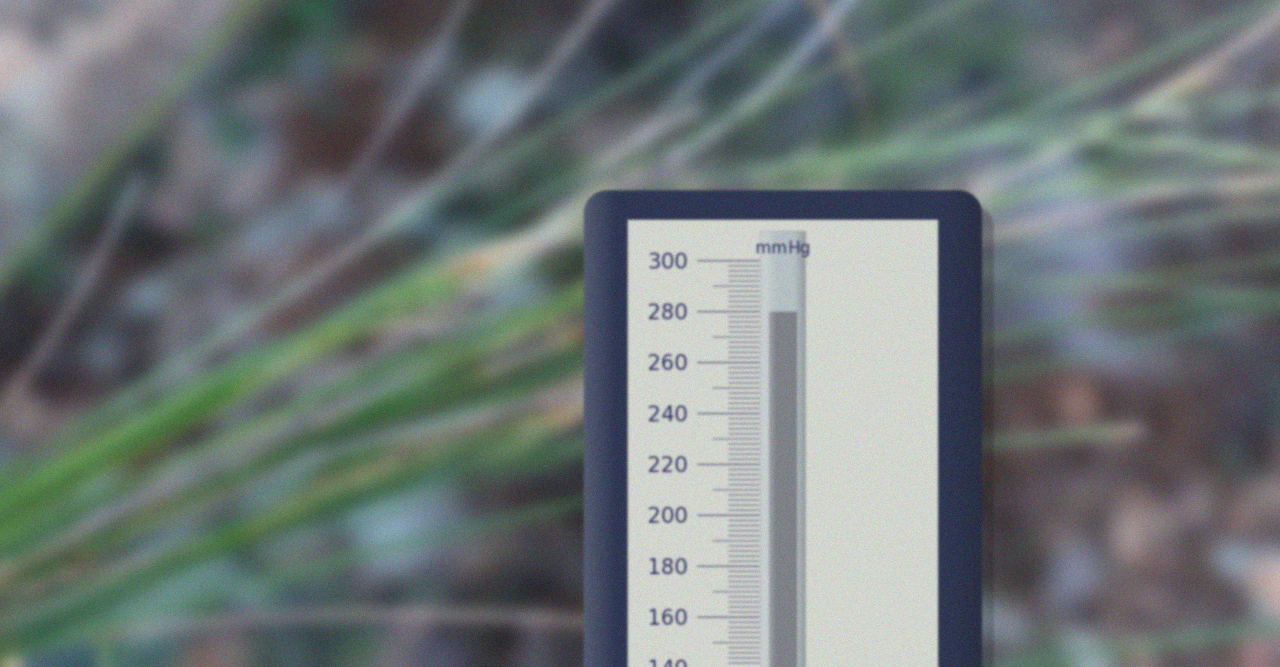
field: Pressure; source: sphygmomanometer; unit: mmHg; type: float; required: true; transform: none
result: 280 mmHg
